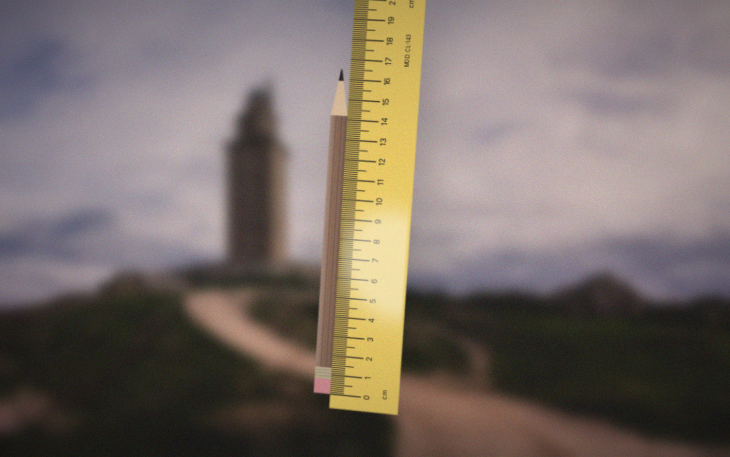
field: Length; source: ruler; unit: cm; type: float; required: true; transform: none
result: 16.5 cm
